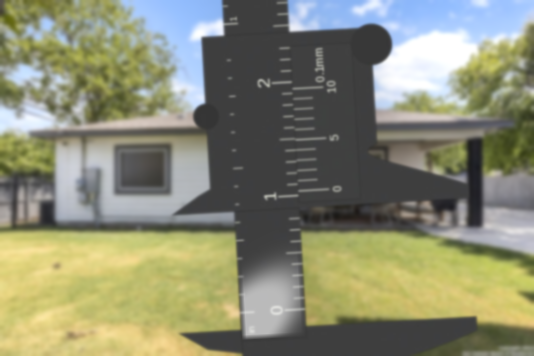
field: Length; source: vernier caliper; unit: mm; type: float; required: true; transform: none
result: 10.4 mm
